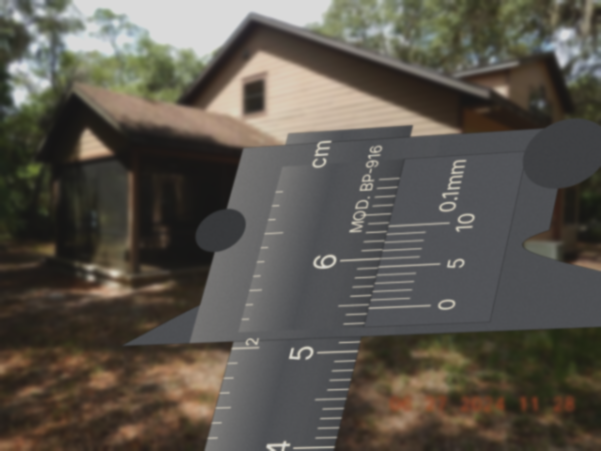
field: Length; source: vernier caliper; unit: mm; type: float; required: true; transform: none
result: 54.6 mm
